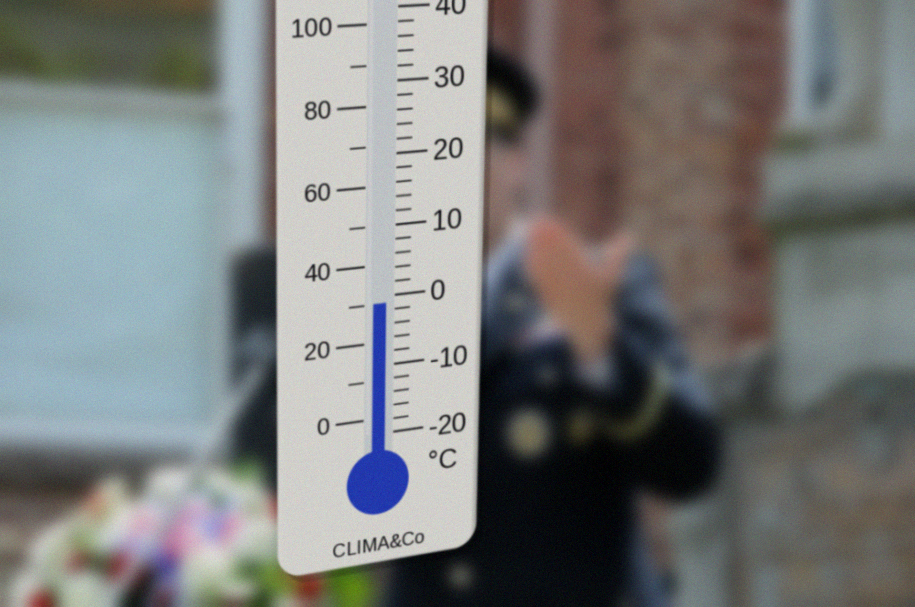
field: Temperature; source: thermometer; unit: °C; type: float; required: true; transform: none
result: -1 °C
